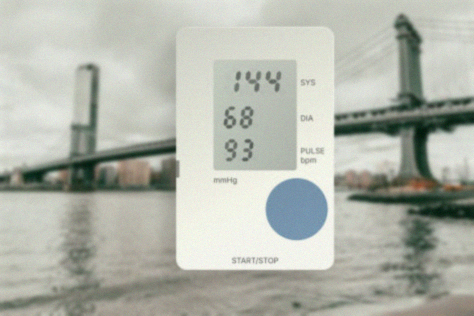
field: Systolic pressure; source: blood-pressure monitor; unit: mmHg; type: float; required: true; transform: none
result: 144 mmHg
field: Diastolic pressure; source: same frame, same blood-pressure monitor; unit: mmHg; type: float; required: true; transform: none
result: 68 mmHg
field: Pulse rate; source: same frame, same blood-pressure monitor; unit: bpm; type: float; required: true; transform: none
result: 93 bpm
